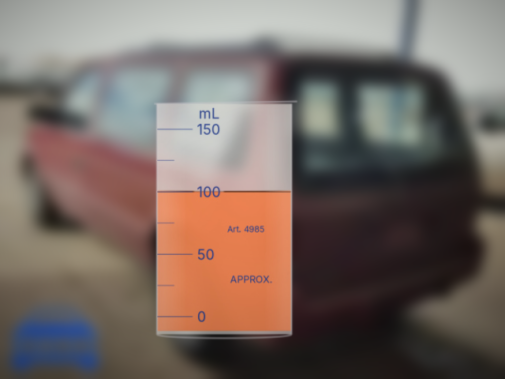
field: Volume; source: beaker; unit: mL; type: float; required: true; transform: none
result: 100 mL
